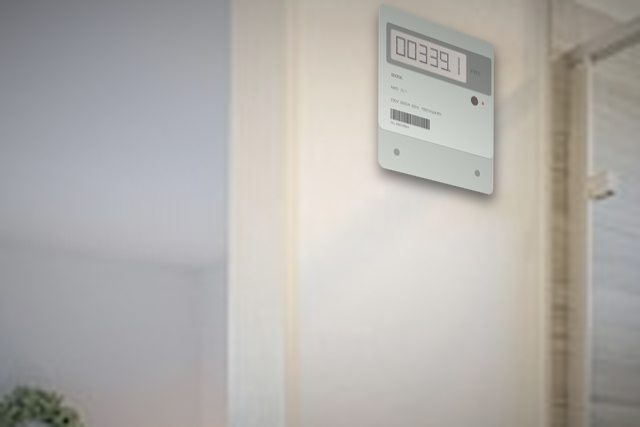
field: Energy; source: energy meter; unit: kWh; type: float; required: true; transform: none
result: 339.1 kWh
